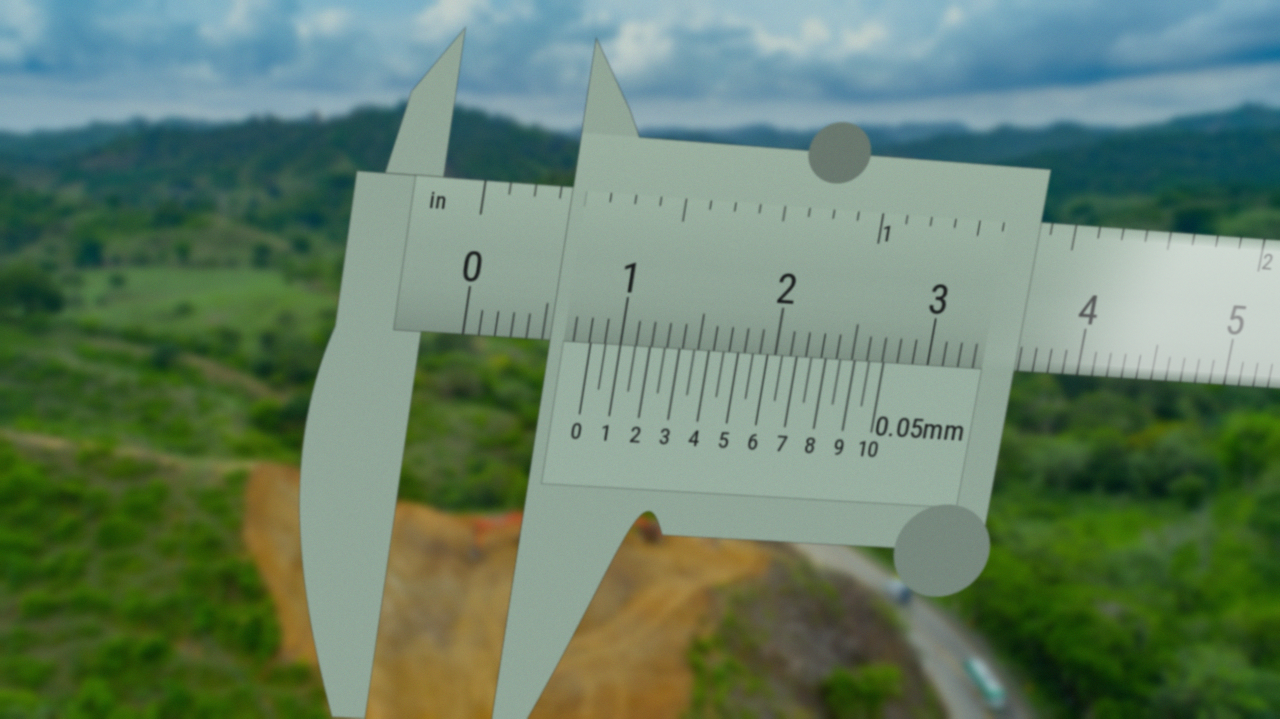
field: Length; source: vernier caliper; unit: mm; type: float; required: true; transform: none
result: 8.1 mm
